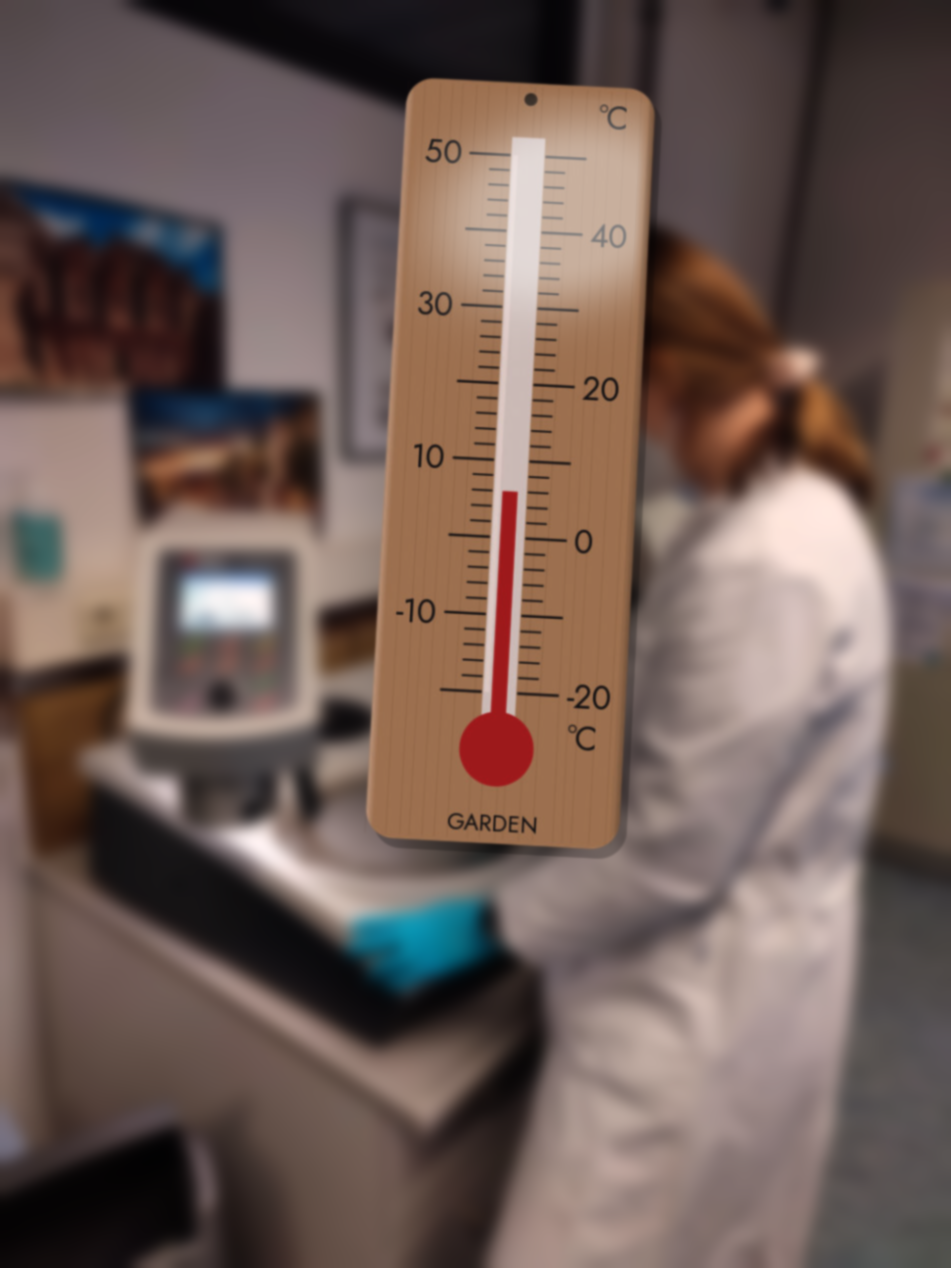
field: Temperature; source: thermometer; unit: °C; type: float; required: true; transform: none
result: 6 °C
